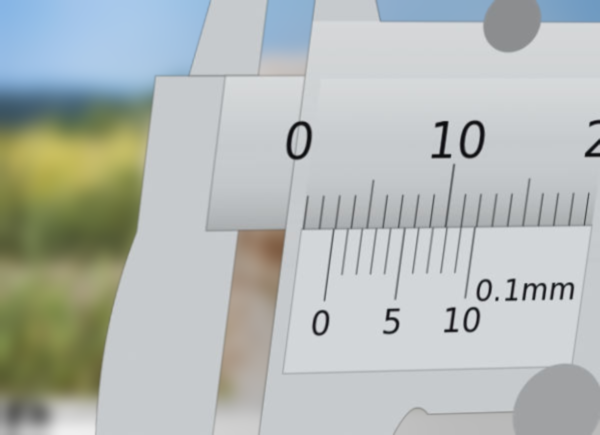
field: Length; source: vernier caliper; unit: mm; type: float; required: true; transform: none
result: 2.9 mm
